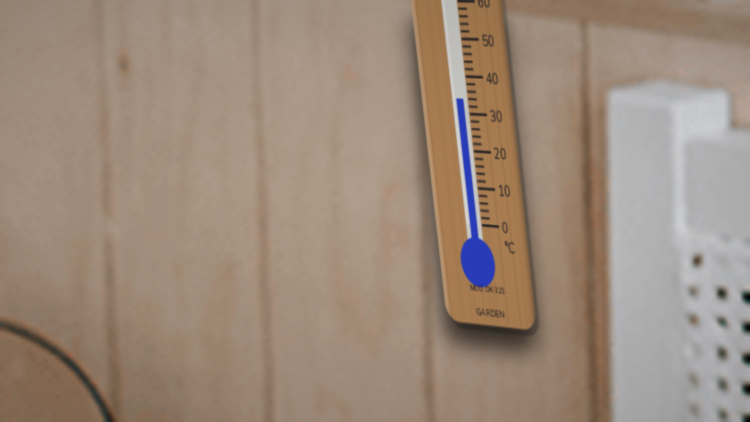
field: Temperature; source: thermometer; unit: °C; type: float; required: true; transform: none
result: 34 °C
